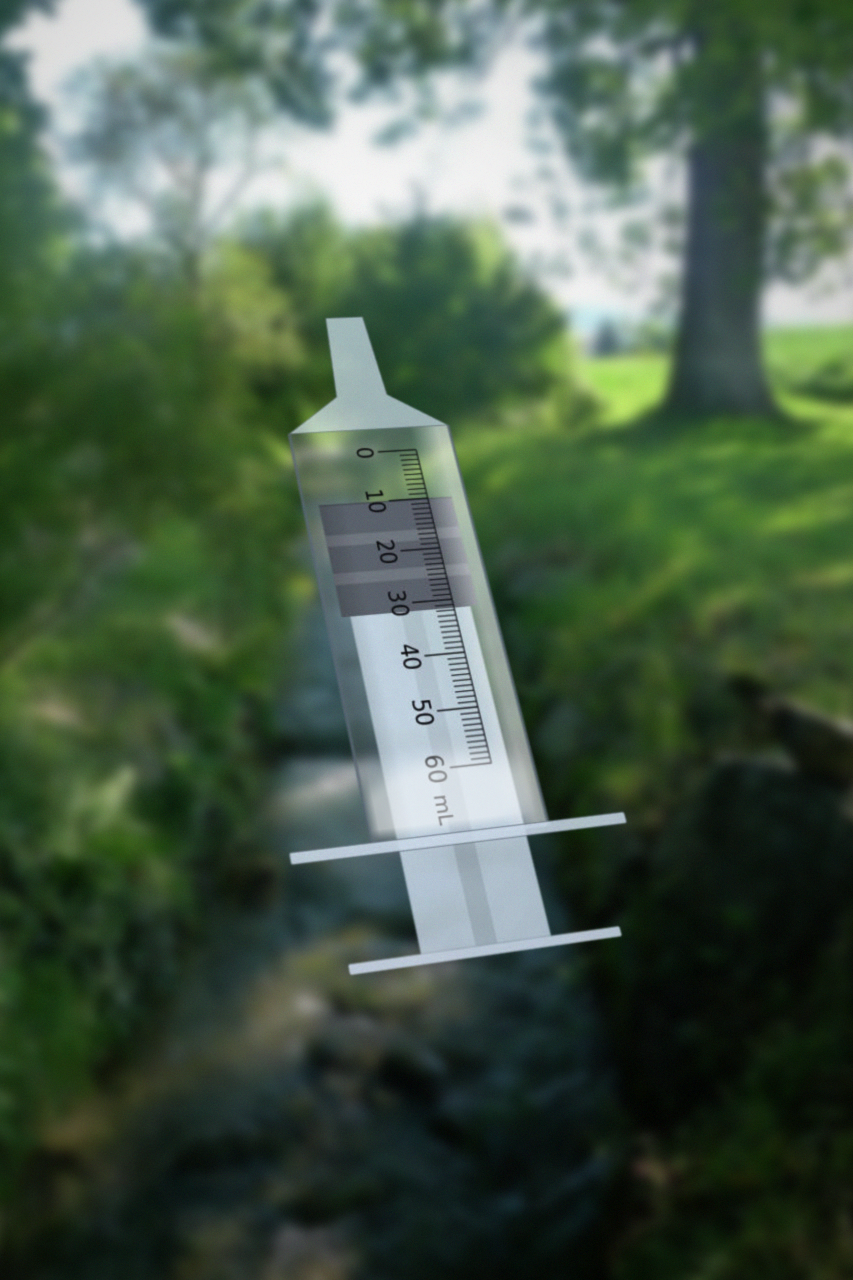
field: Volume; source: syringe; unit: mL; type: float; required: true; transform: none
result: 10 mL
